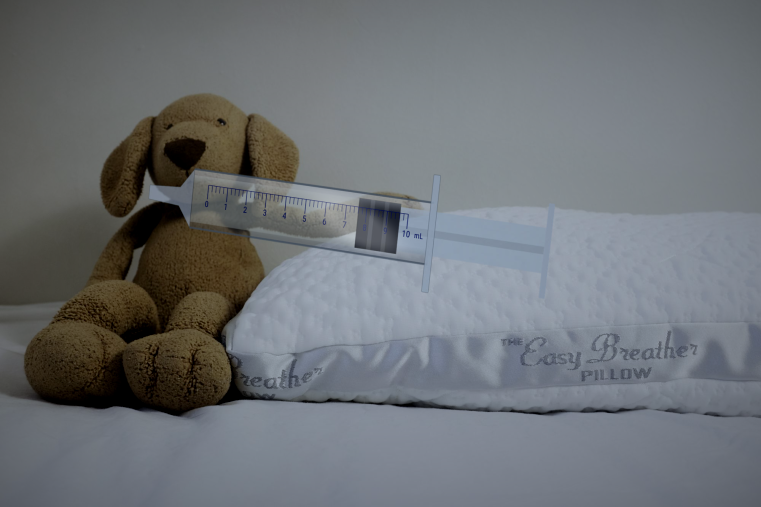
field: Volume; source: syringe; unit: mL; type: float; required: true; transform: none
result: 7.6 mL
